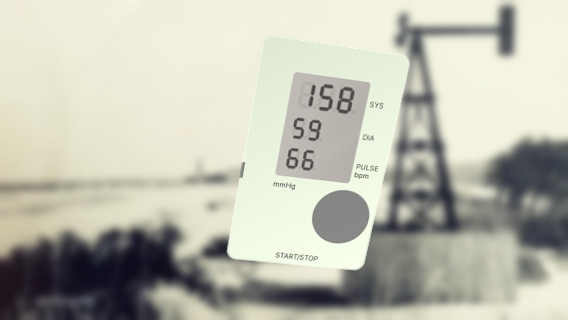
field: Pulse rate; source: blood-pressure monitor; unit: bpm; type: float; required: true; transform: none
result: 66 bpm
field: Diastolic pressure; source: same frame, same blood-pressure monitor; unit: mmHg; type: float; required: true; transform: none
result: 59 mmHg
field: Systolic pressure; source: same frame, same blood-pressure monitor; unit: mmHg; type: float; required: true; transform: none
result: 158 mmHg
